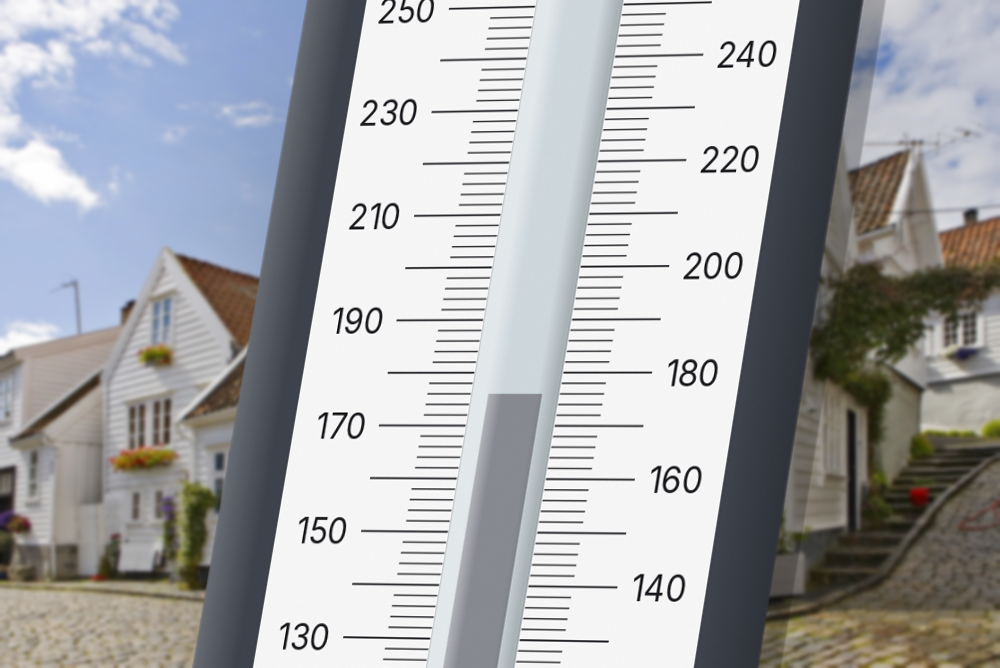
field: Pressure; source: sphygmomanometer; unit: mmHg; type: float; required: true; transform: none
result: 176 mmHg
